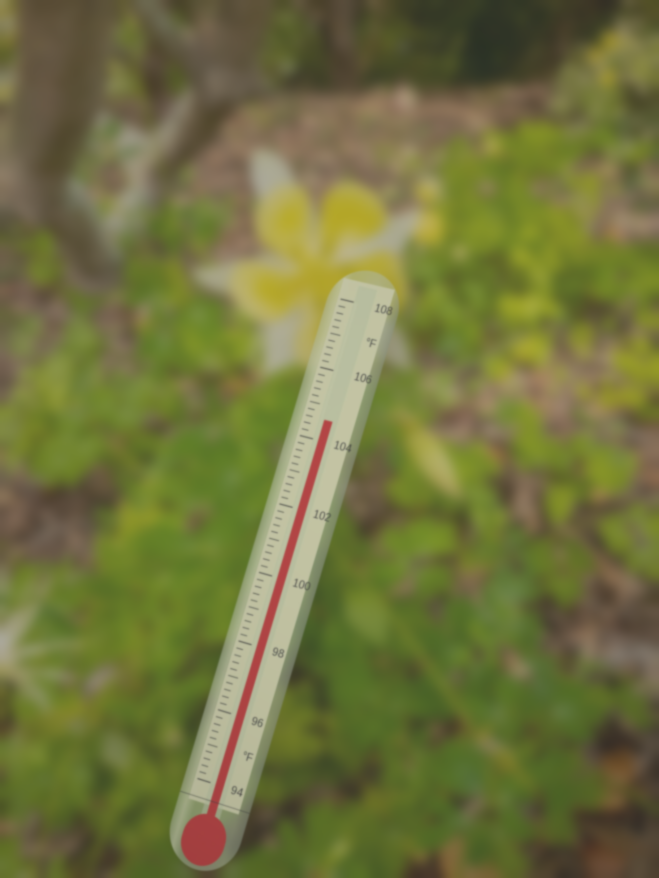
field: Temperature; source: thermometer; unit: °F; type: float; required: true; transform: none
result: 104.6 °F
